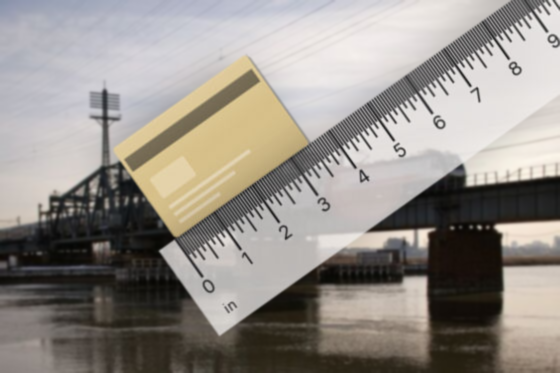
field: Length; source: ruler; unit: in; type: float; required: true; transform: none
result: 3.5 in
